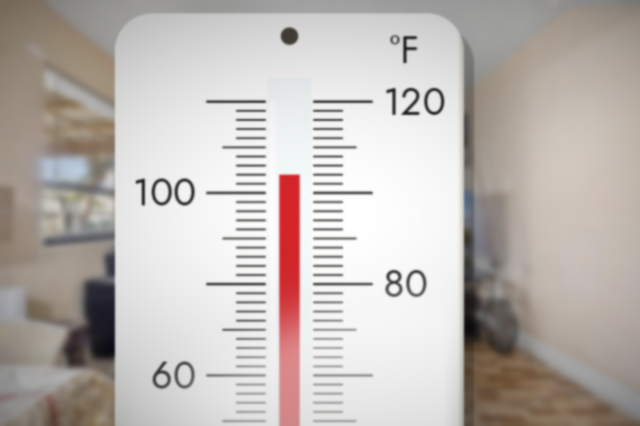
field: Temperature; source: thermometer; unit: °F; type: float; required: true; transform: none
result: 104 °F
